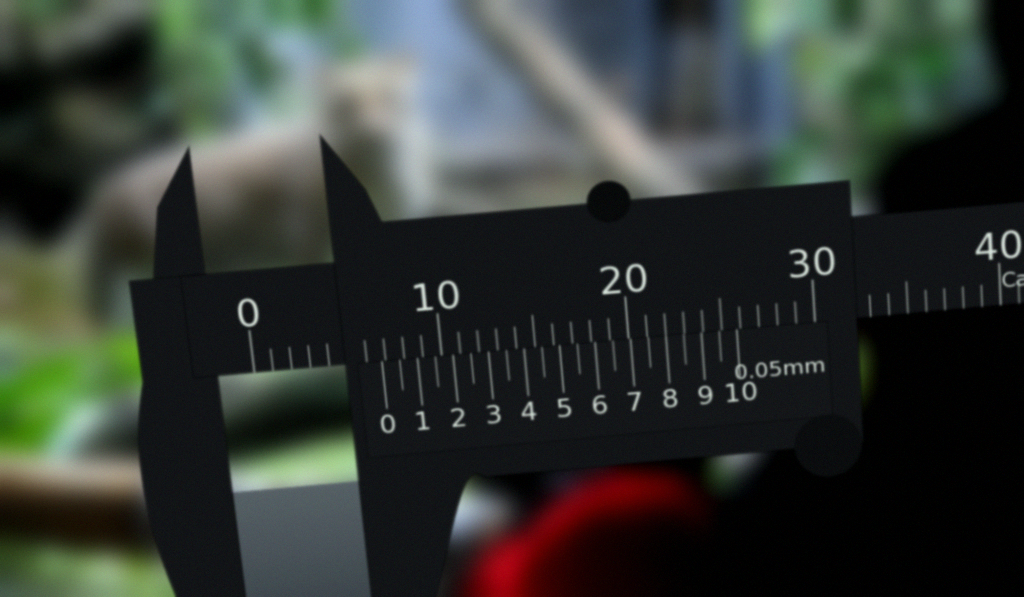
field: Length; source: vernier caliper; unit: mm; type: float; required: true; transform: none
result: 6.8 mm
